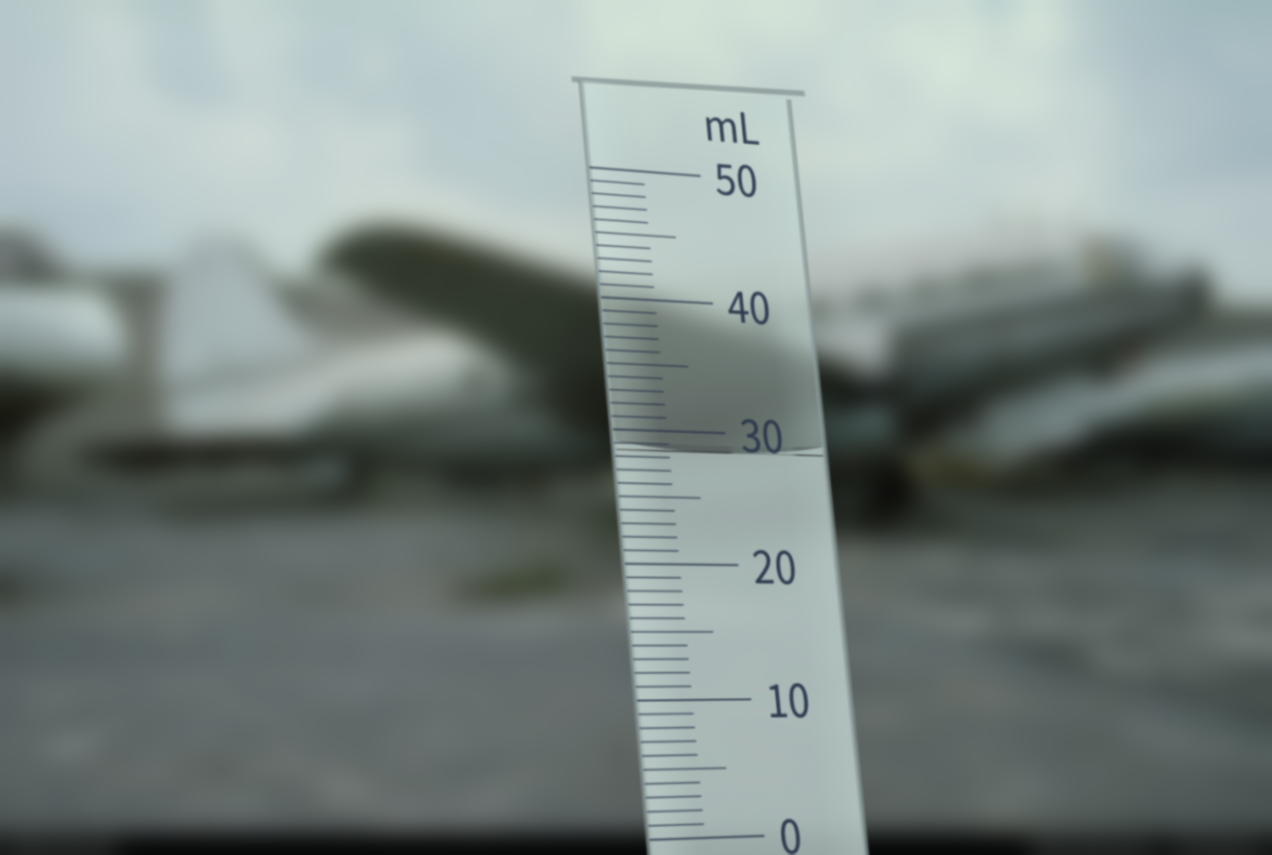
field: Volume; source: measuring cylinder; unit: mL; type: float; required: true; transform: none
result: 28.5 mL
